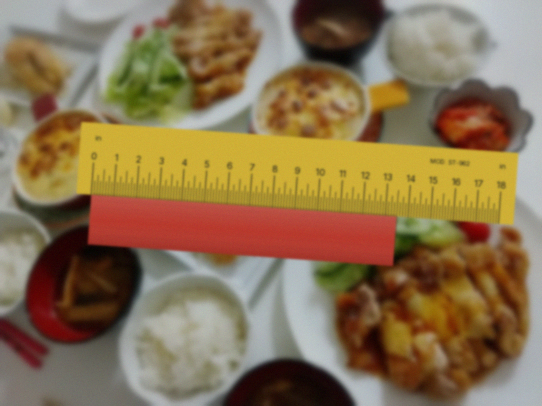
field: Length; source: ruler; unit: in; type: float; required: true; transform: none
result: 13.5 in
